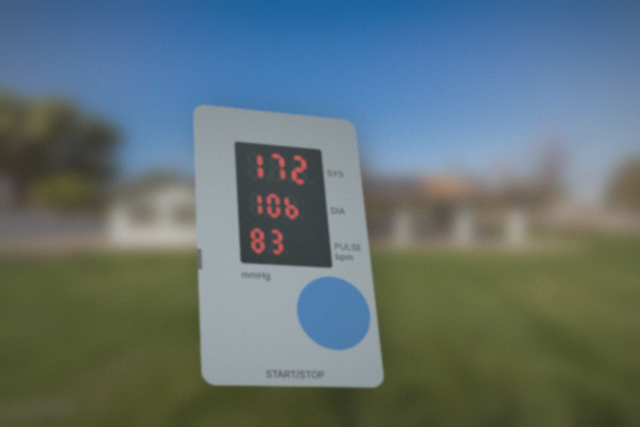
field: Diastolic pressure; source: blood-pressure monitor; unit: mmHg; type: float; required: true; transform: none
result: 106 mmHg
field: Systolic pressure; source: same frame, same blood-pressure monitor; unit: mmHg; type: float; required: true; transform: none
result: 172 mmHg
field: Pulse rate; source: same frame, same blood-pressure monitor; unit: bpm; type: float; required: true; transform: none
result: 83 bpm
